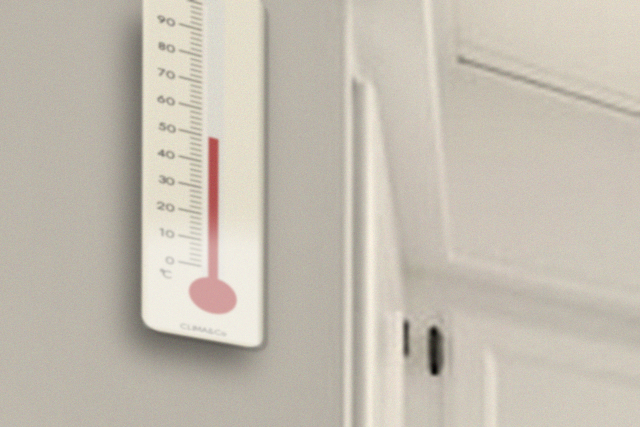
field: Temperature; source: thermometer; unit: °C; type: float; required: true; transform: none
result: 50 °C
